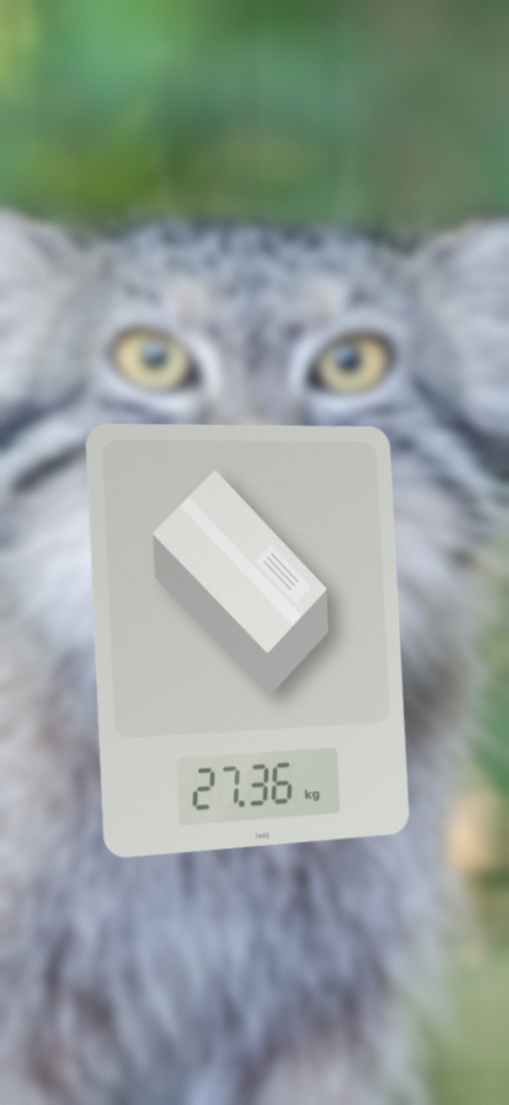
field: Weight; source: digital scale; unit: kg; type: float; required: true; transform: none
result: 27.36 kg
